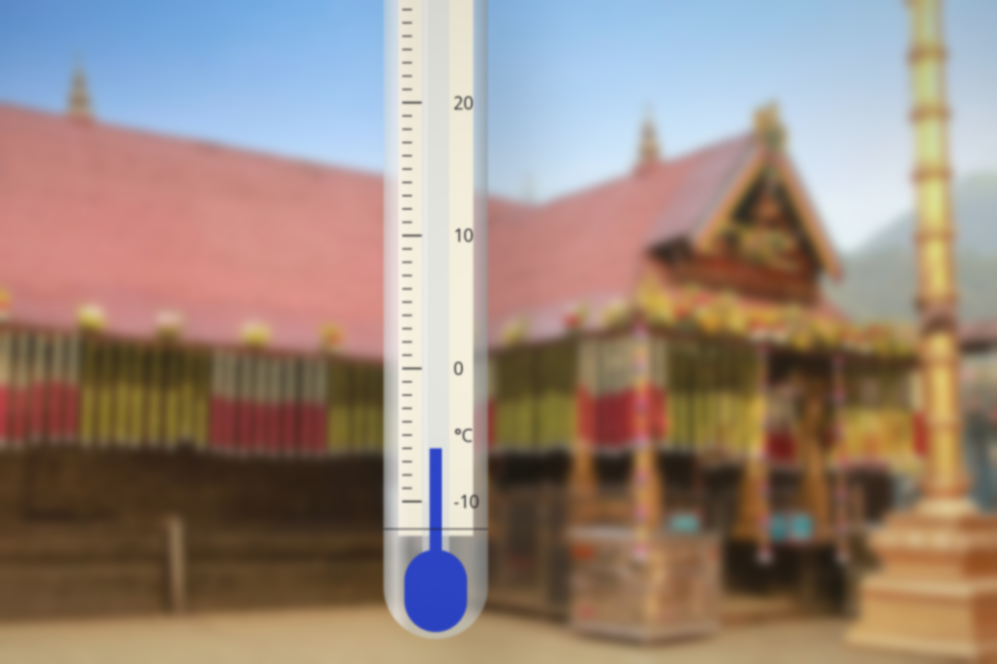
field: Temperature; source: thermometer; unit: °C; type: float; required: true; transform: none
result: -6 °C
